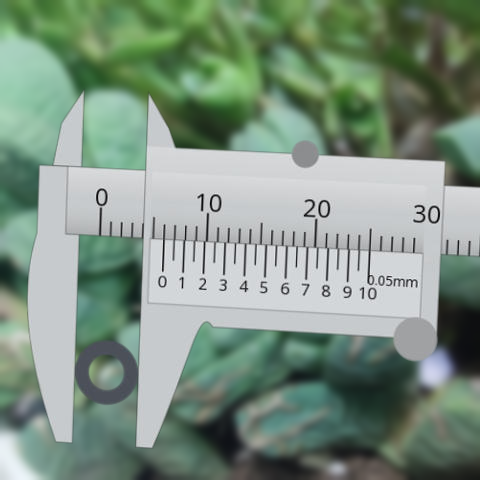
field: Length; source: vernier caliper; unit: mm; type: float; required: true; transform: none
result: 6.0 mm
